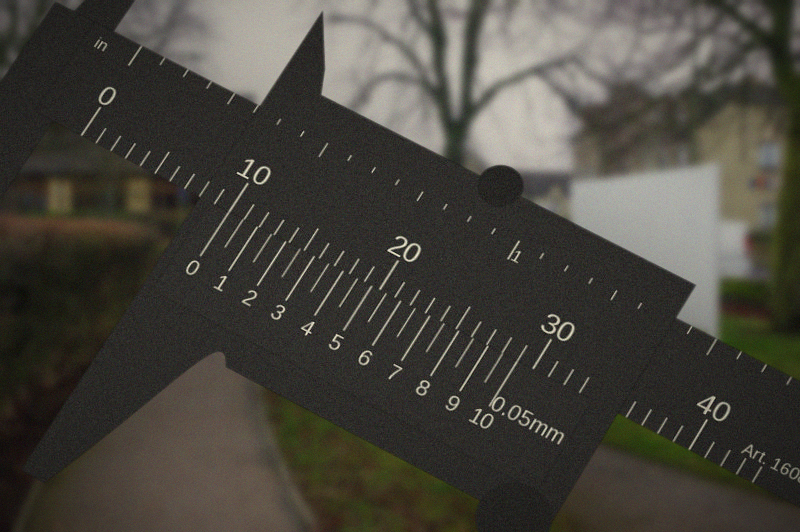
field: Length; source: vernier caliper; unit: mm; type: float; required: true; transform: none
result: 10.0 mm
